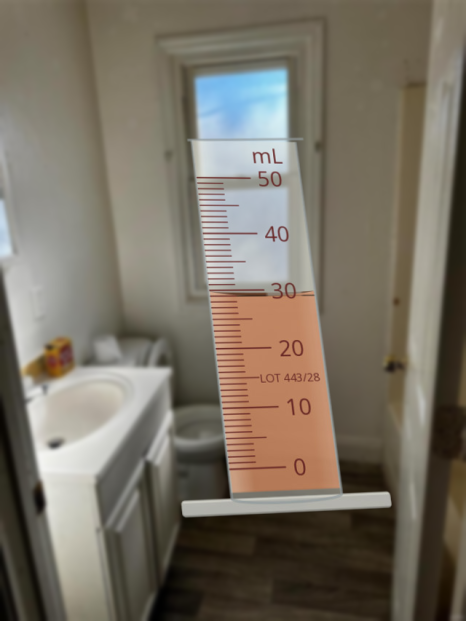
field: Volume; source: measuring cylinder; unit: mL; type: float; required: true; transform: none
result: 29 mL
